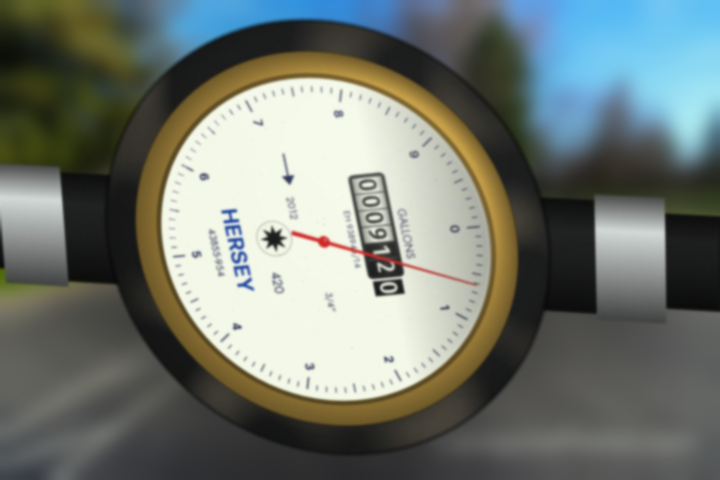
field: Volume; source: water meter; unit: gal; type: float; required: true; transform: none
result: 9120.6 gal
